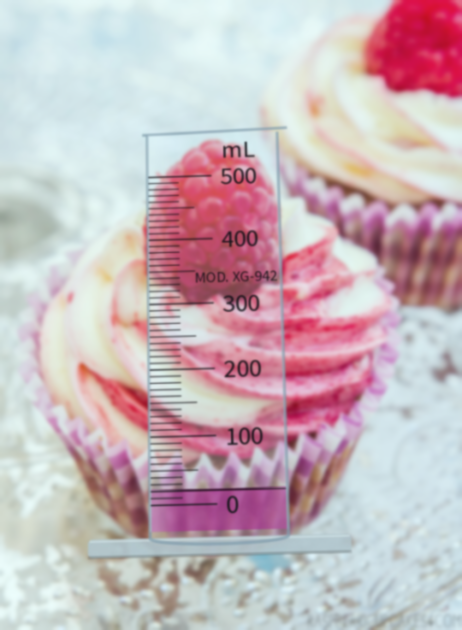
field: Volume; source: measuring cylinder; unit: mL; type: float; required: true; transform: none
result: 20 mL
